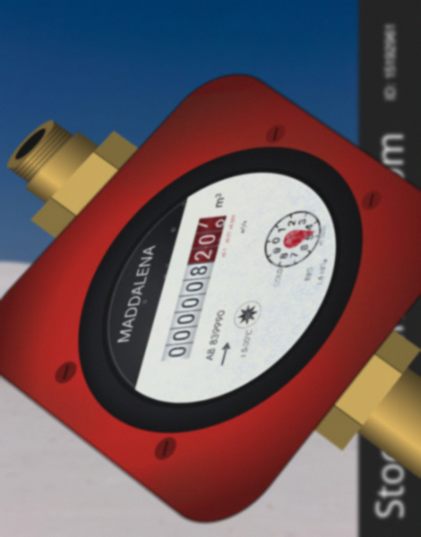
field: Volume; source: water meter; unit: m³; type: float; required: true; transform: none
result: 8.2074 m³
